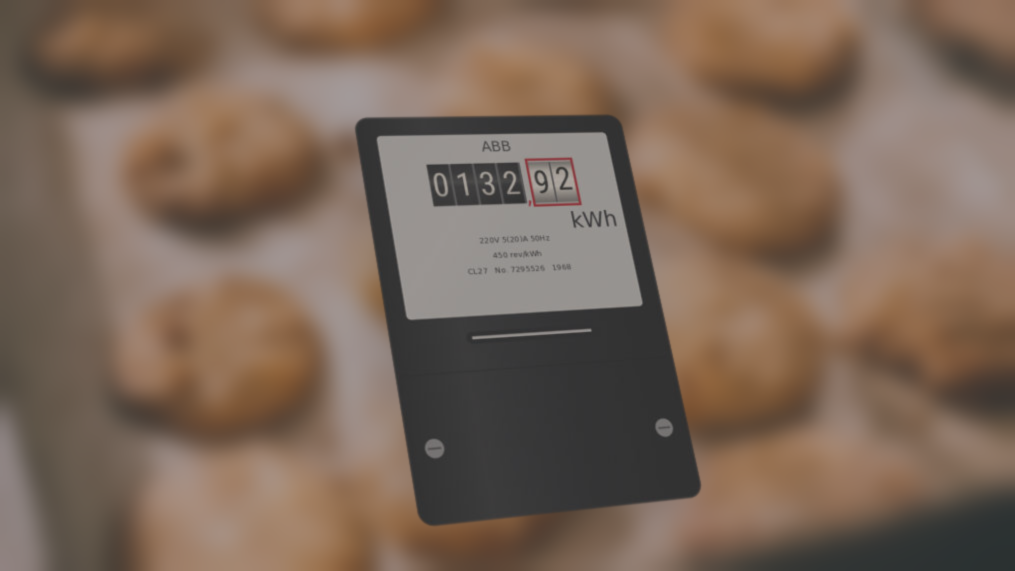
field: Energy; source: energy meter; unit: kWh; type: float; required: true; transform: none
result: 132.92 kWh
